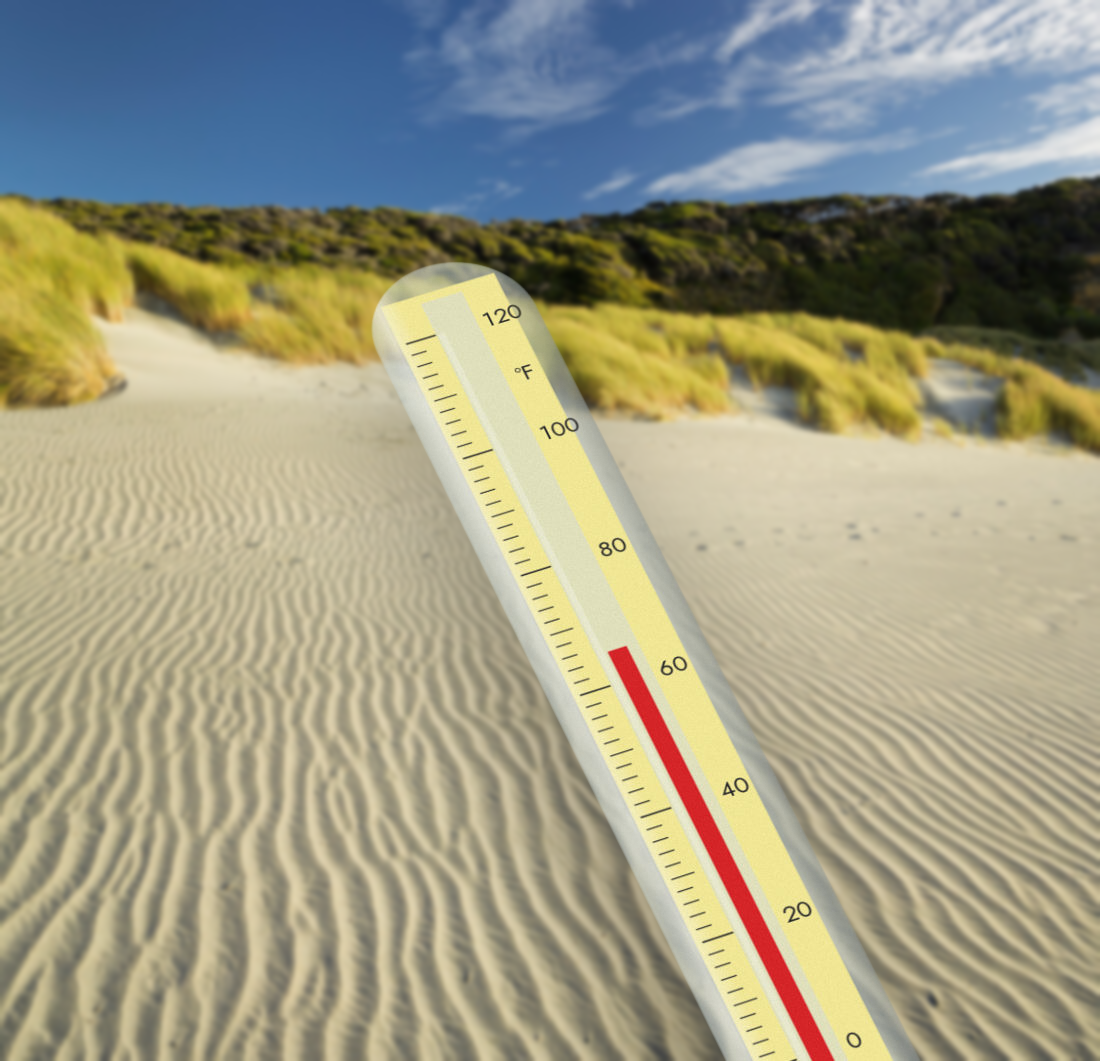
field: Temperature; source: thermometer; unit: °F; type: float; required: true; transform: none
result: 65 °F
